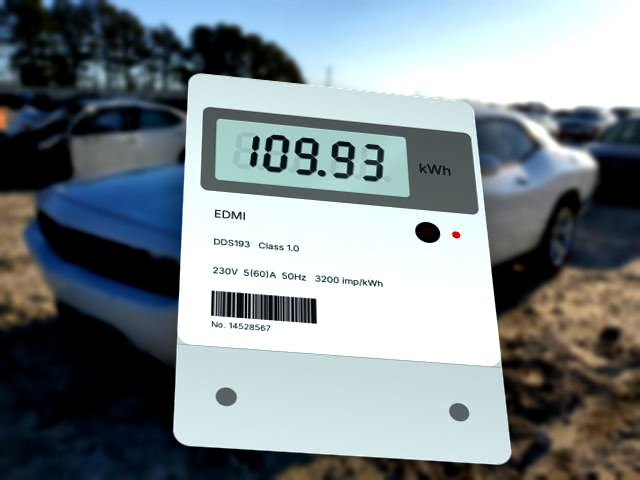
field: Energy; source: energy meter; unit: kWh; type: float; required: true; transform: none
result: 109.93 kWh
